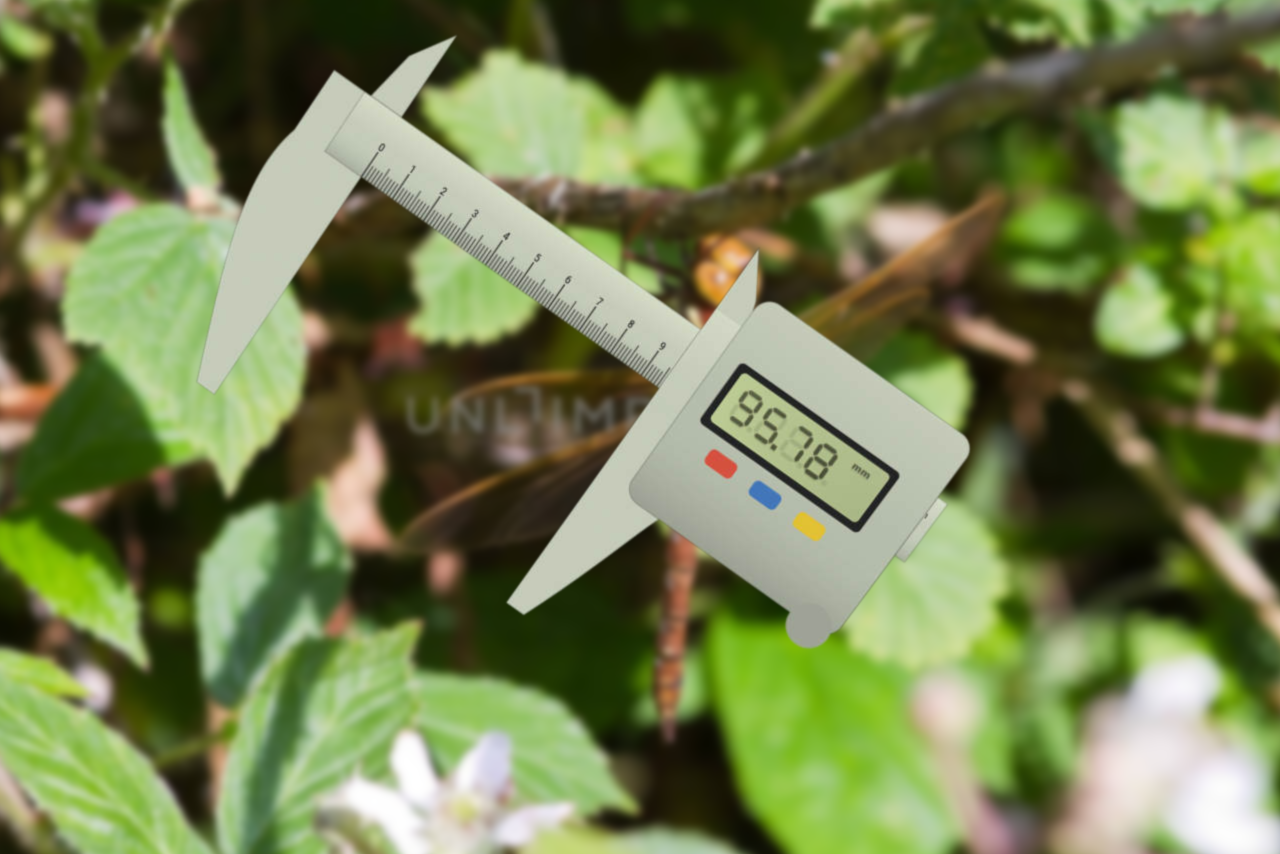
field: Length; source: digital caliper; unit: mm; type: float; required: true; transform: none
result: 95.78 mm
